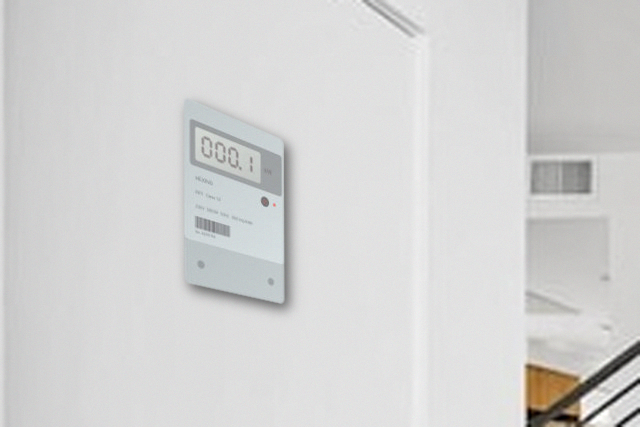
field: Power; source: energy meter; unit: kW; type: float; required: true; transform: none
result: 0.1 kW
